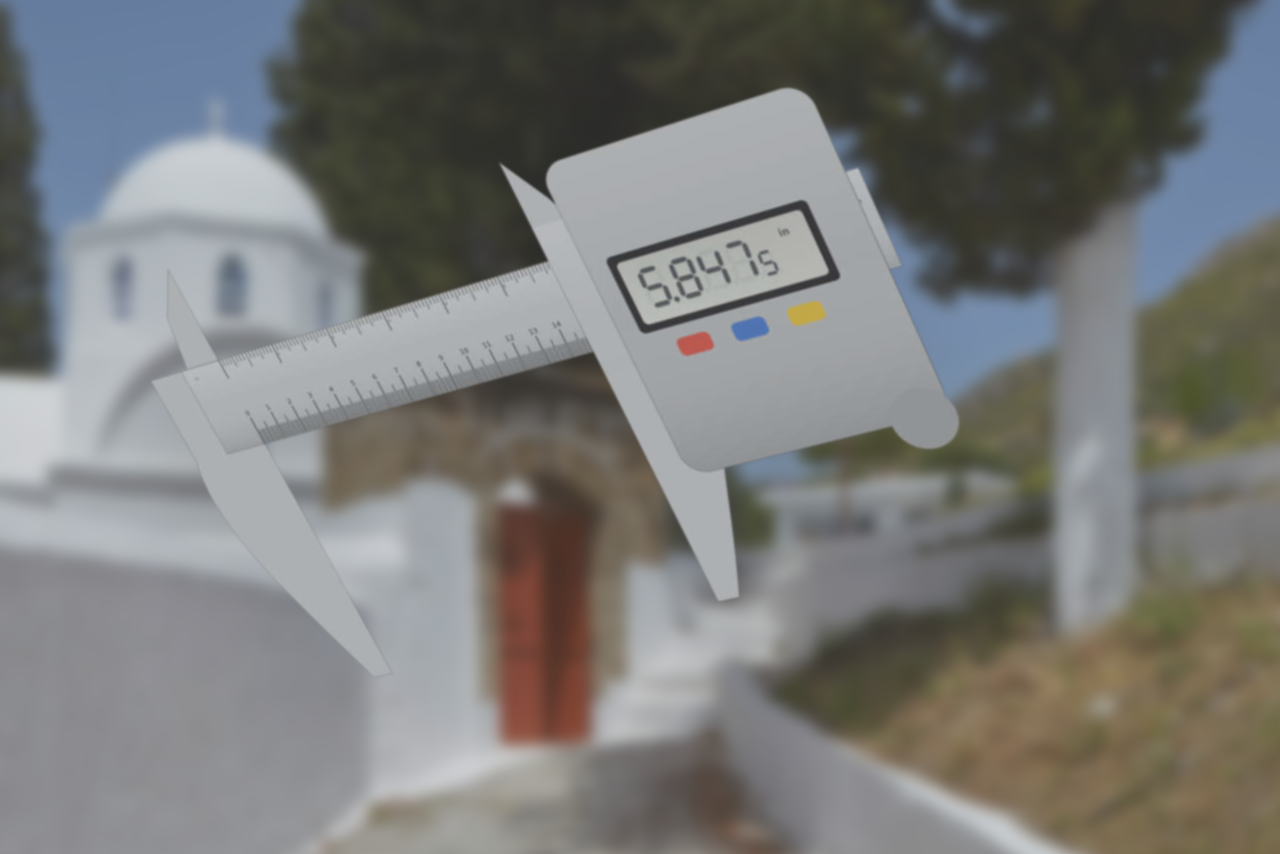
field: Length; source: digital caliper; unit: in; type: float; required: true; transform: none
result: 5.8475 in
